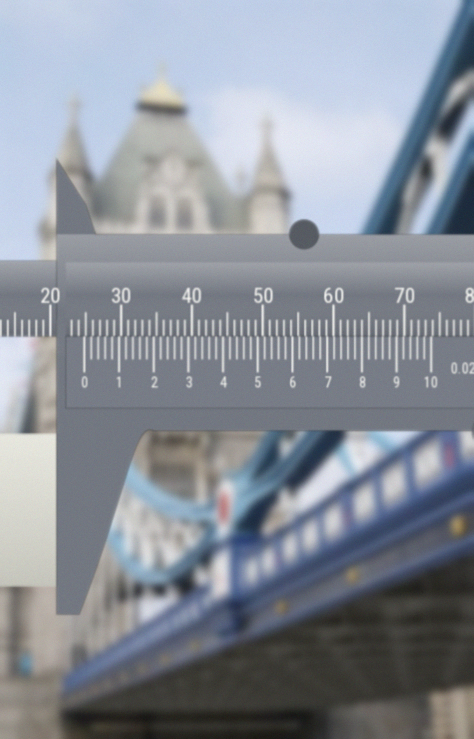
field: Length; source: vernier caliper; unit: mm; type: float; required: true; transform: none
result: 24.8 mm
